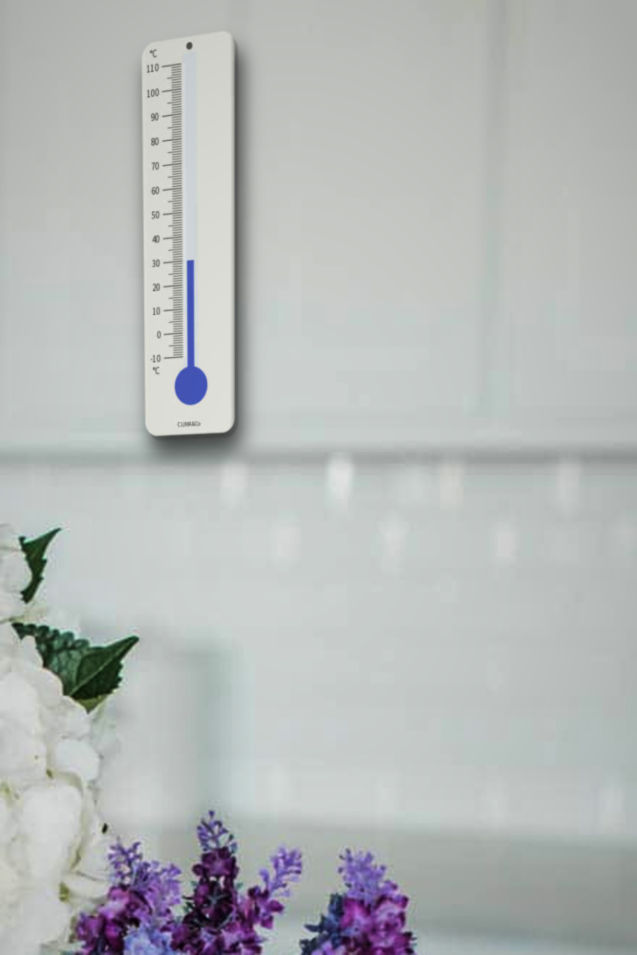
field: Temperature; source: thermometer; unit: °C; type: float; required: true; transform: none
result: 30 °C
